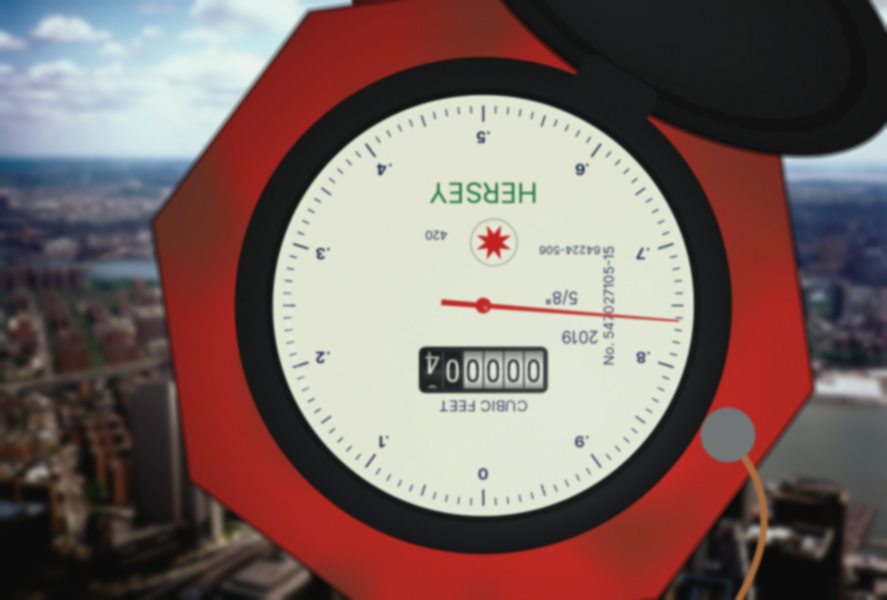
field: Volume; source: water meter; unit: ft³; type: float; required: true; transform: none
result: 3.76 ft³
